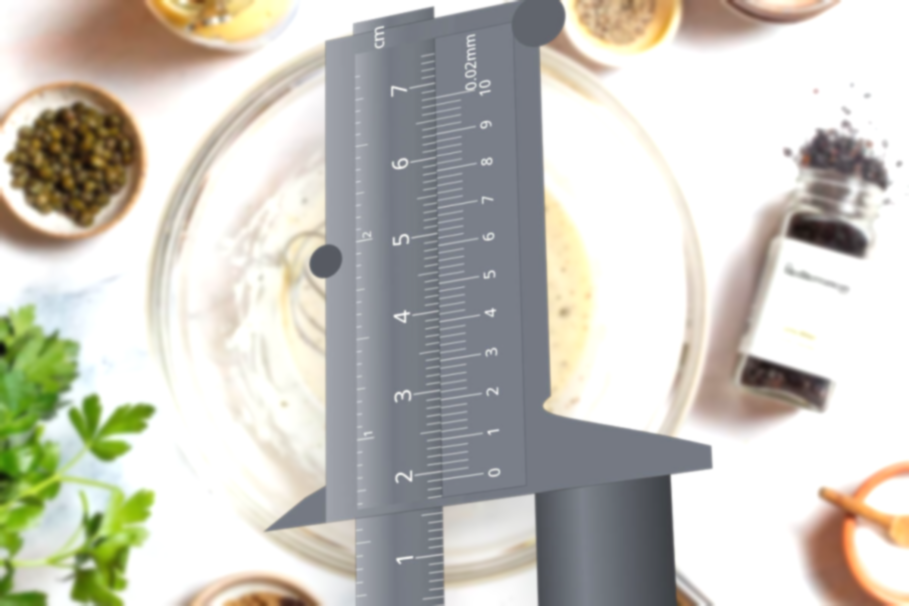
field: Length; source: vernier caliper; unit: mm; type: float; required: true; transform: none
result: 19.0 mm
